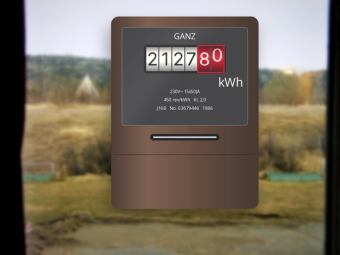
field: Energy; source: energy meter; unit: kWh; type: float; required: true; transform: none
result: 2127.80 kWh
